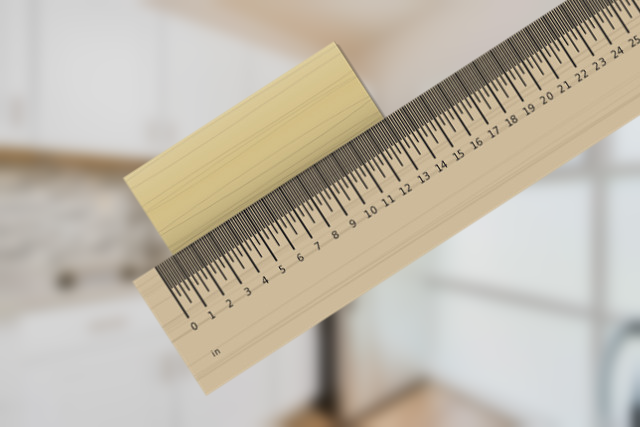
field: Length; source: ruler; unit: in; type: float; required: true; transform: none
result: 12 in
